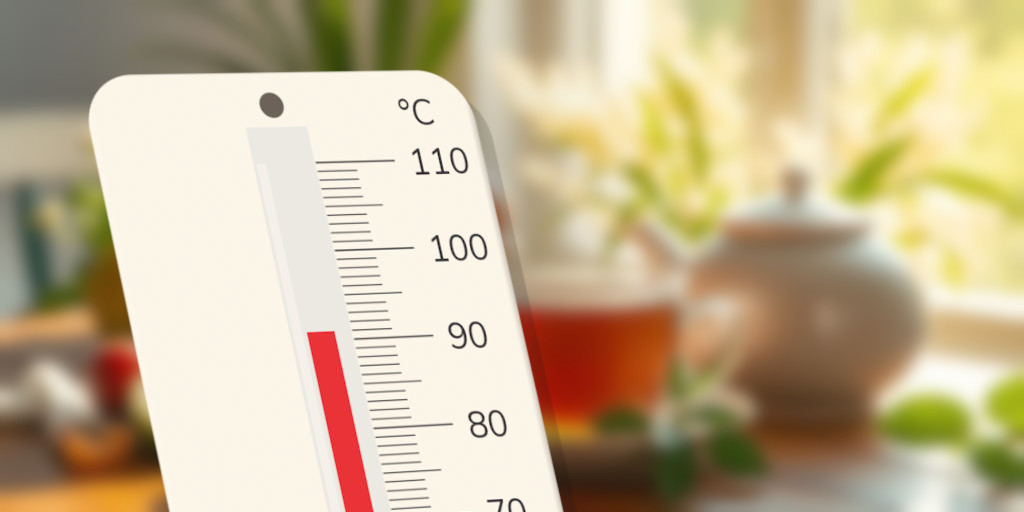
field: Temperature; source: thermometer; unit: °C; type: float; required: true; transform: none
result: 91 °C
